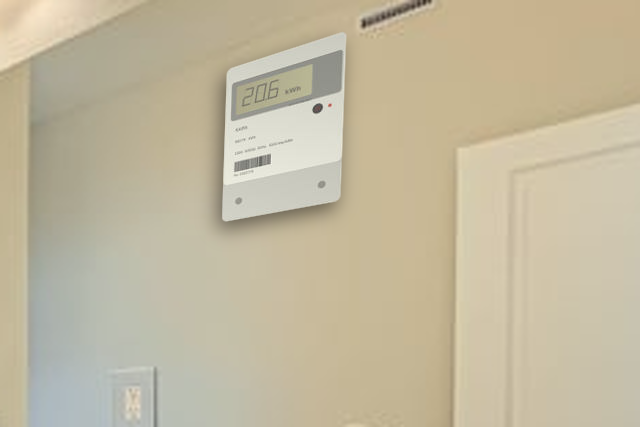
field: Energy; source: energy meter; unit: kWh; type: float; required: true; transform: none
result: 20.6 kWh
